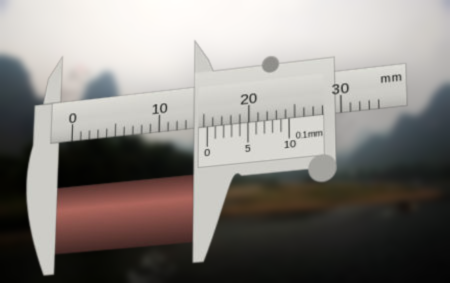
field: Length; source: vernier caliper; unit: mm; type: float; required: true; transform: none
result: 15.4 mm
